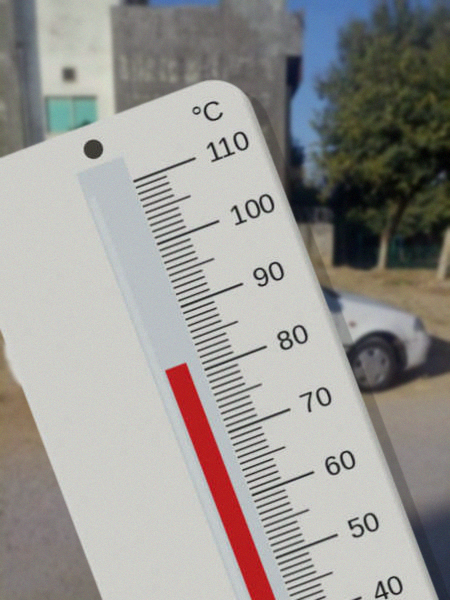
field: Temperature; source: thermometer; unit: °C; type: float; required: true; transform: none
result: 82 °C
